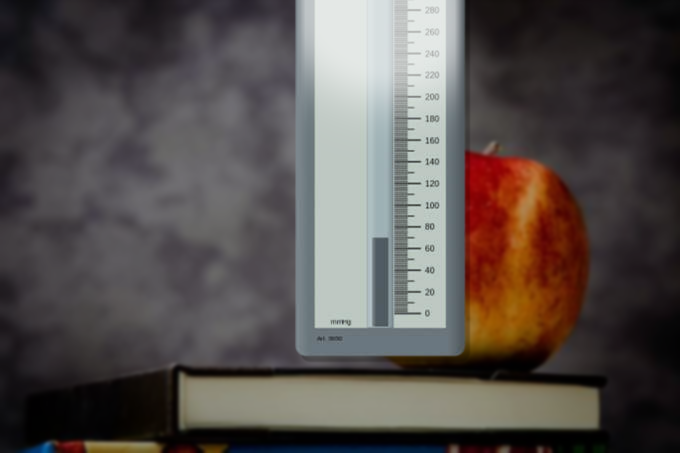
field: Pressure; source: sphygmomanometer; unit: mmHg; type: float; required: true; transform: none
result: 70 mmHg
